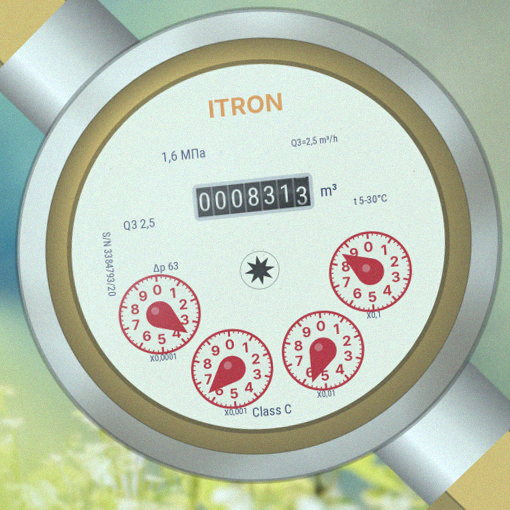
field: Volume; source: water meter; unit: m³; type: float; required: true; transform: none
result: 8312.8563 m³
